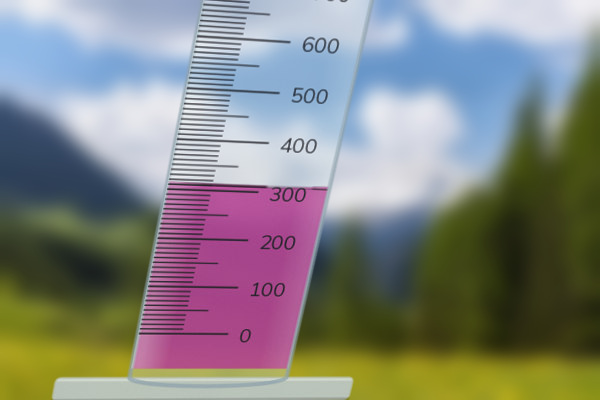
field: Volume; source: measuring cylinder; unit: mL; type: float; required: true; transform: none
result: 310 mL
